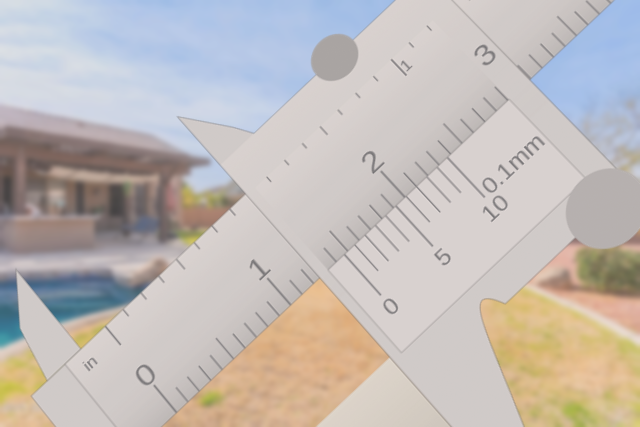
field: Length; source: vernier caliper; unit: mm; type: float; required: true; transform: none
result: 14.7 mm
